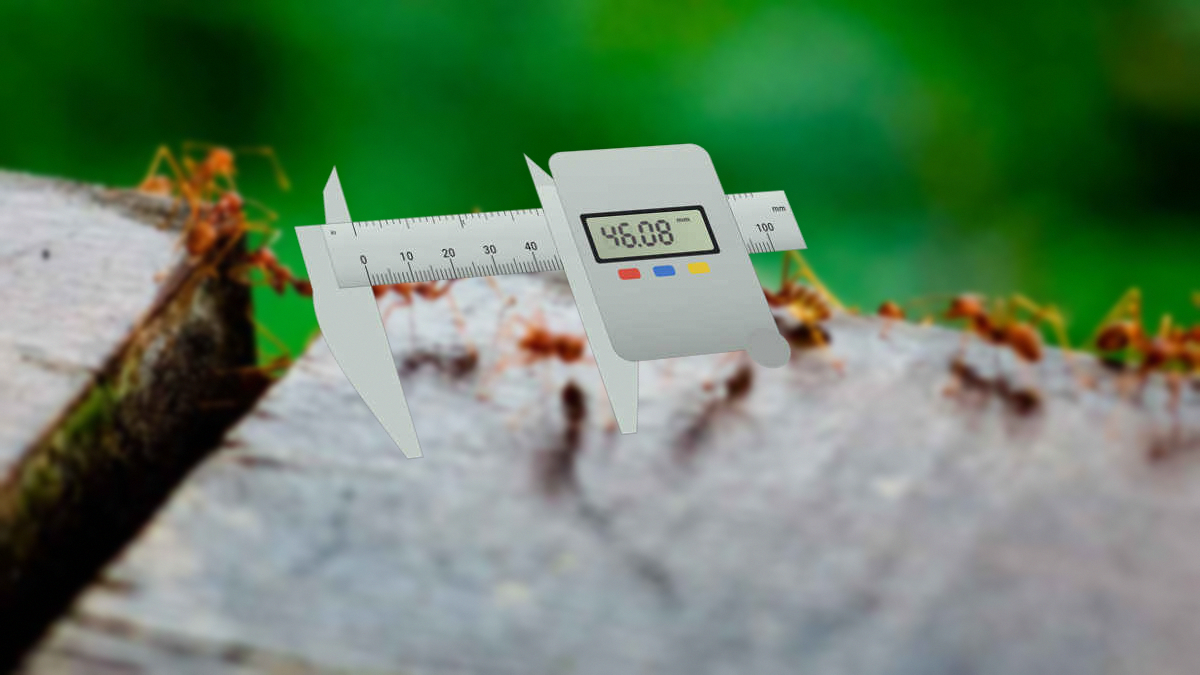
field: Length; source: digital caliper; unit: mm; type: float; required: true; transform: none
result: 46.08 mm
